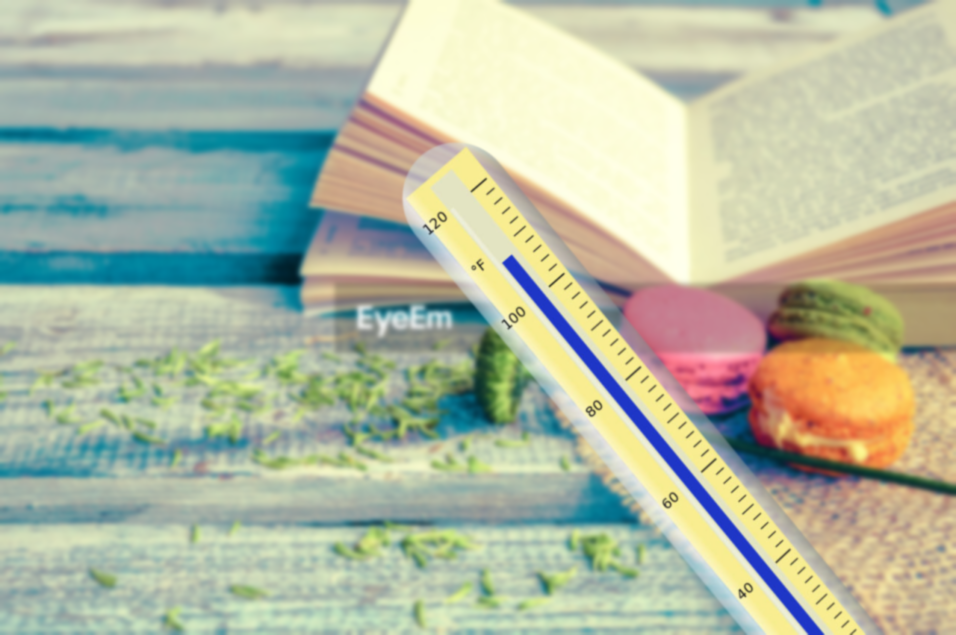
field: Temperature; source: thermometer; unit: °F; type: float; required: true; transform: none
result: 108 °F
